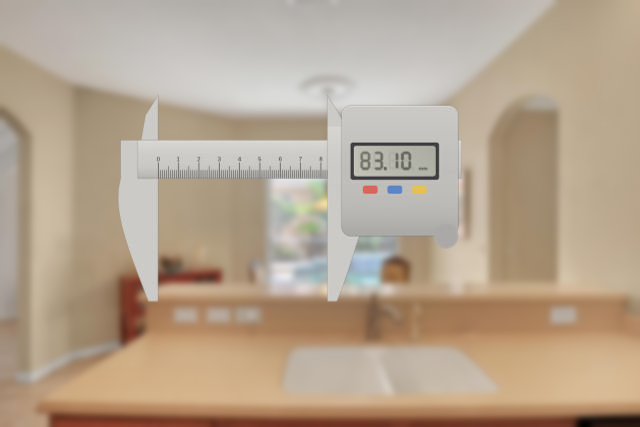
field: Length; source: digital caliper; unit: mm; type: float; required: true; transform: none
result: 83.10 mm
